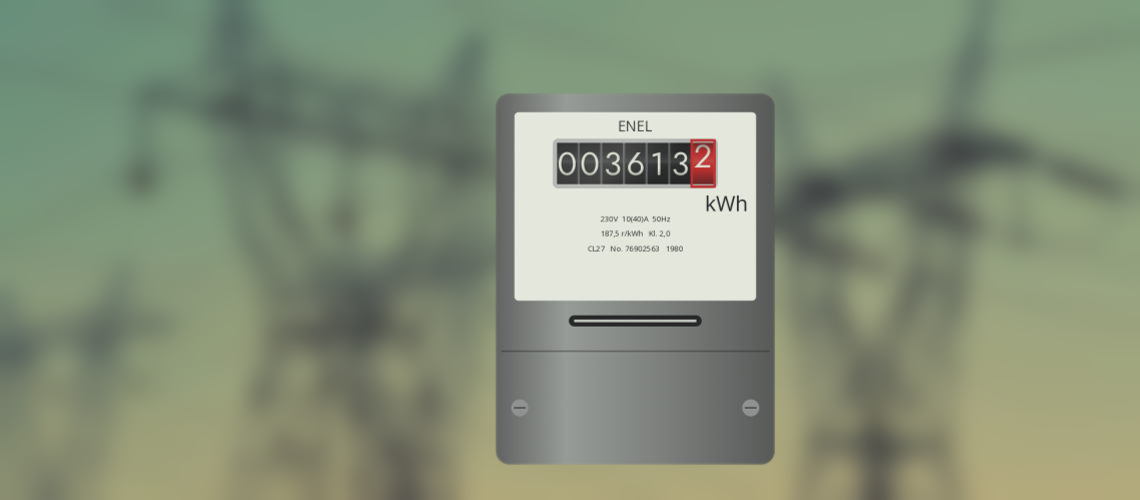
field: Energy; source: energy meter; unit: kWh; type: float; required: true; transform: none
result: 3613.2 kWh
